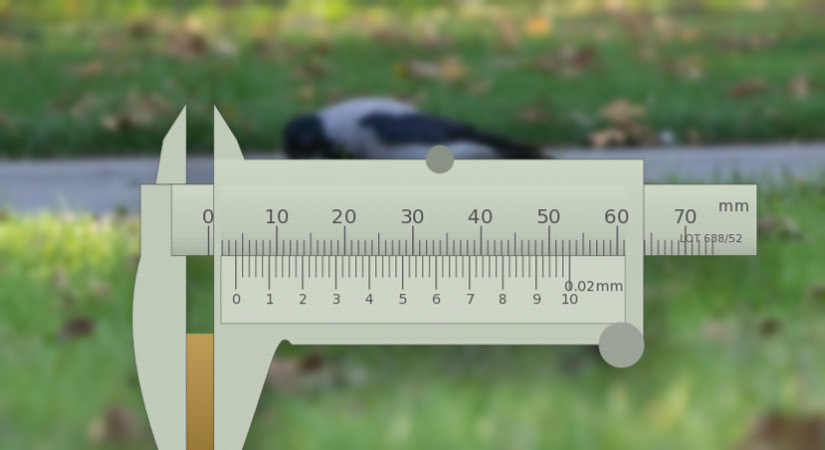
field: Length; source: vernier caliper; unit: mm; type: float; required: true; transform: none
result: 4.0 mm
